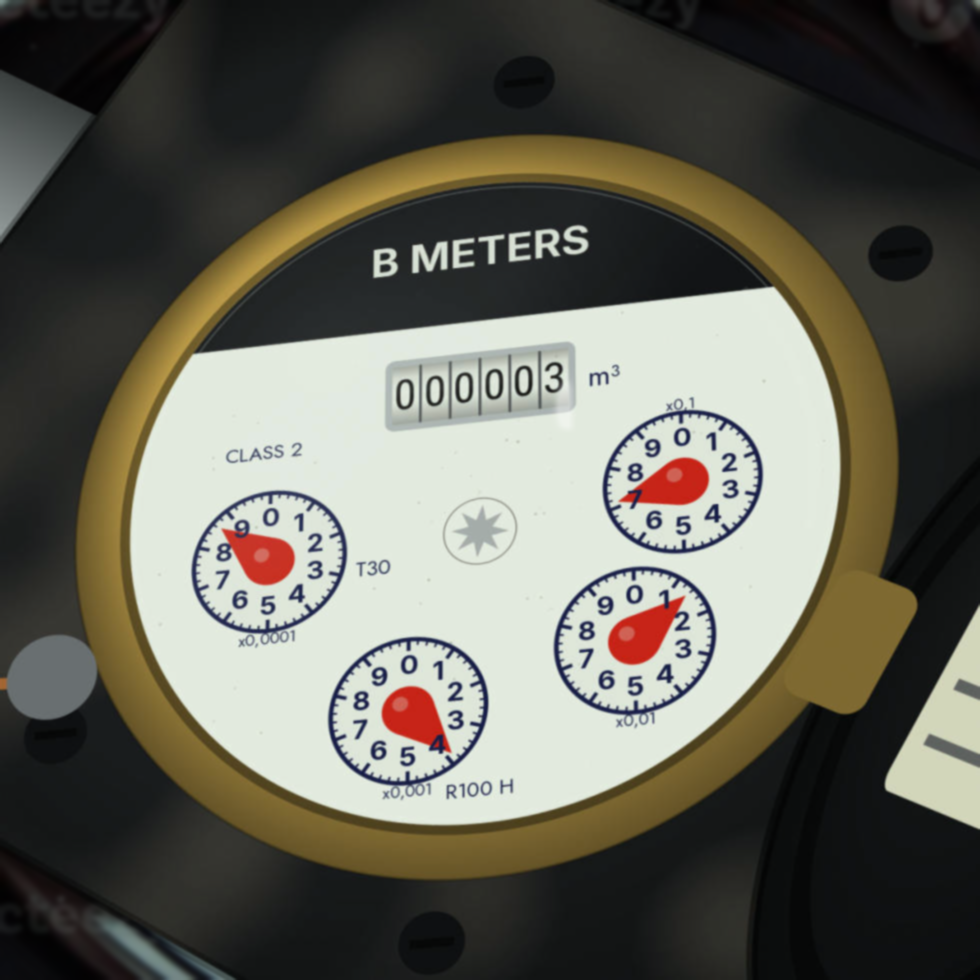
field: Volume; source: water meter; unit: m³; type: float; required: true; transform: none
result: 3.7138 m³
